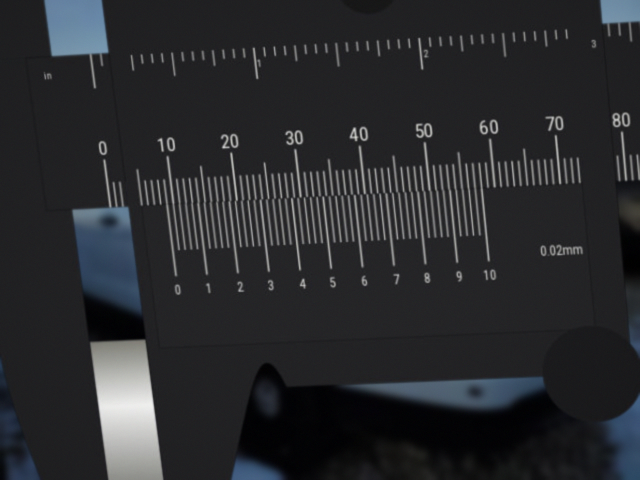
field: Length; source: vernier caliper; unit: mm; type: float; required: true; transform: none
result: 9.0 mm
